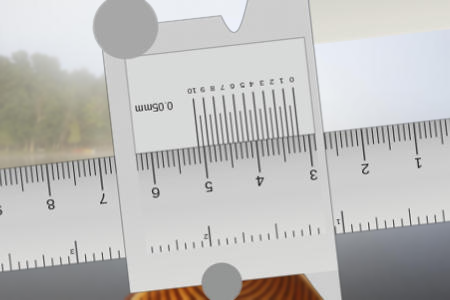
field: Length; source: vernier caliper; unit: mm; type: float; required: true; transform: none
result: 32.0 mm
